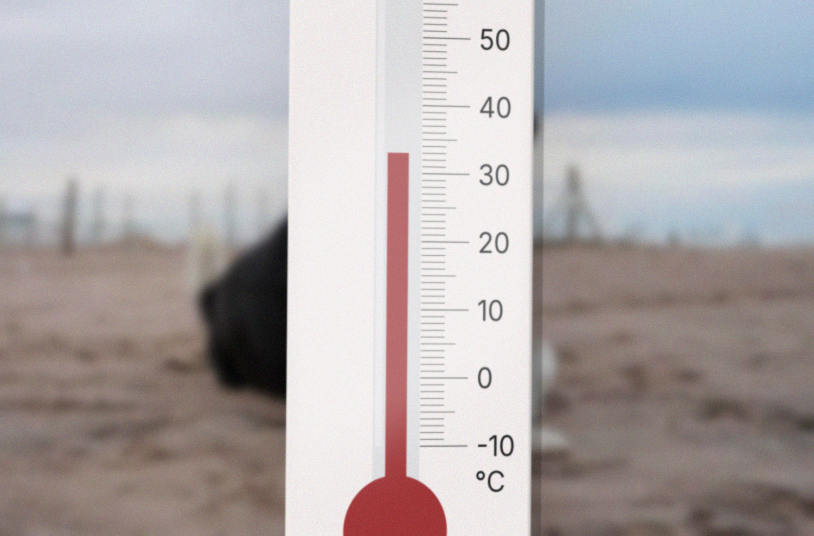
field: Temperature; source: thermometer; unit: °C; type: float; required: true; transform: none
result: 33 °C
